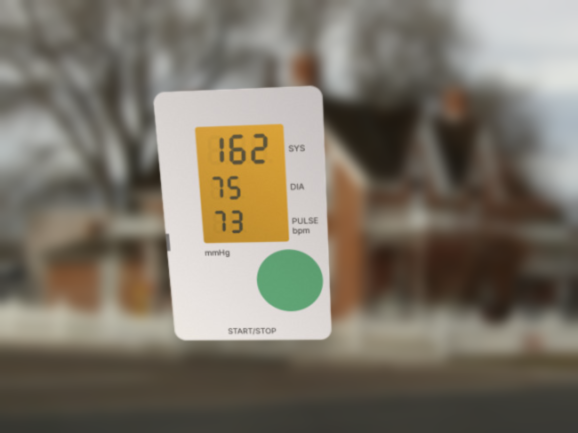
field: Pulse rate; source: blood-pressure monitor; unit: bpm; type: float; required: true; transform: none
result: 73 bpm
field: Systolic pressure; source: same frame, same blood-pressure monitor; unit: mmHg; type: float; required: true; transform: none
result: 162 mmHg
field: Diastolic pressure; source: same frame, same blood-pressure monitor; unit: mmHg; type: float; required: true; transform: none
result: 75 mmHg
